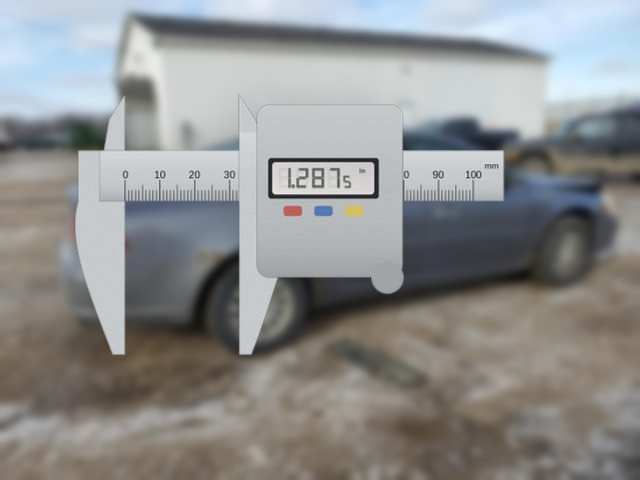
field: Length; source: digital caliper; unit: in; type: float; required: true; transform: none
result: 1.2875 in
